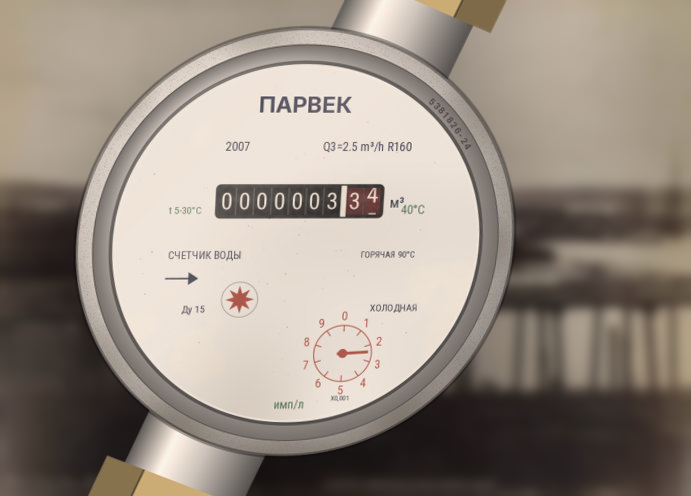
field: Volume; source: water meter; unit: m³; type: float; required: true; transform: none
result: 3.342 m³
